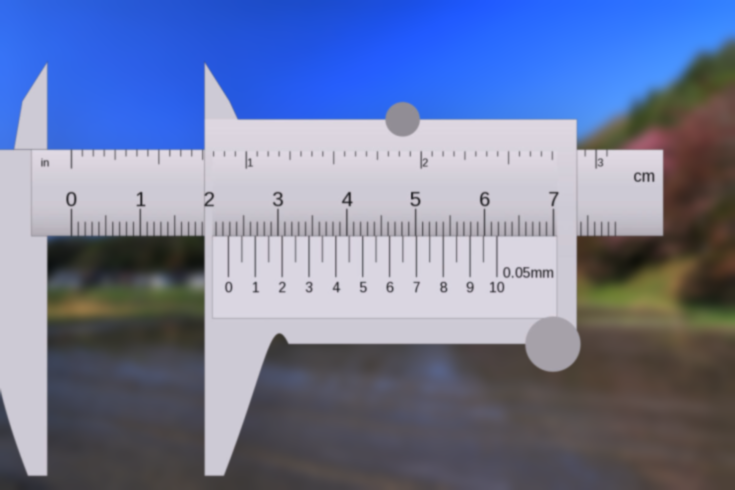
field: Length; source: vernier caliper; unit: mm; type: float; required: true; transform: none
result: 22.8 mm
